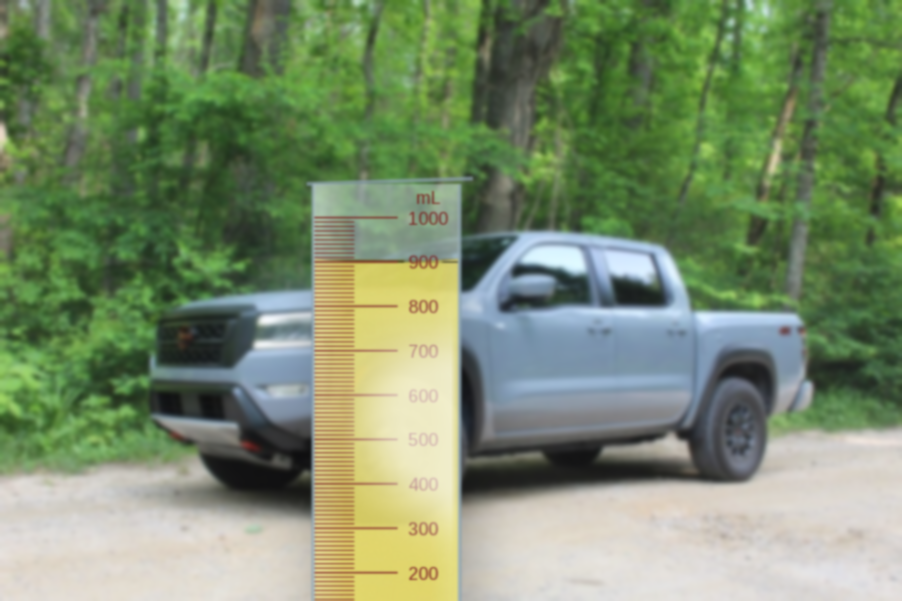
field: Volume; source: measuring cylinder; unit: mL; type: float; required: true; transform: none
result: 900 mL
